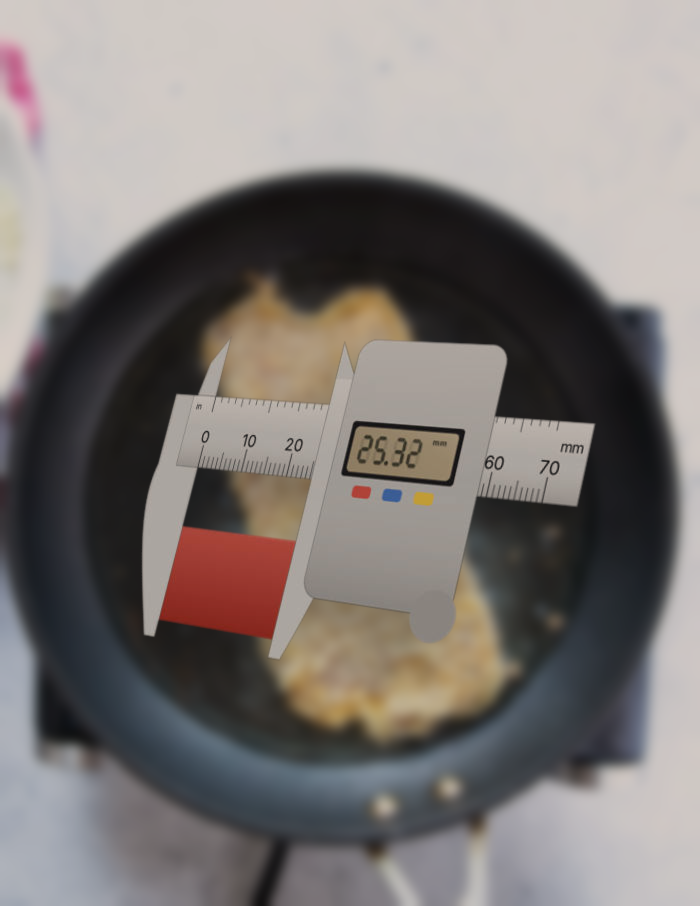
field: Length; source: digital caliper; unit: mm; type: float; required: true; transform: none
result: 25.32 mm
